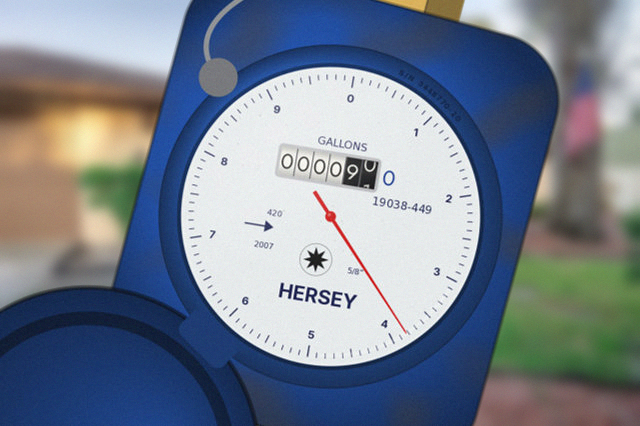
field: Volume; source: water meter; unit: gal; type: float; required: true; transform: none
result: 903.8 gal
